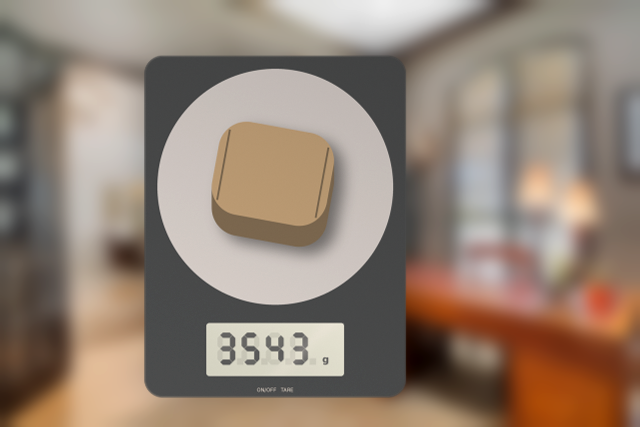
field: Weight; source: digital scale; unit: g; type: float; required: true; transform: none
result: 3543 g
